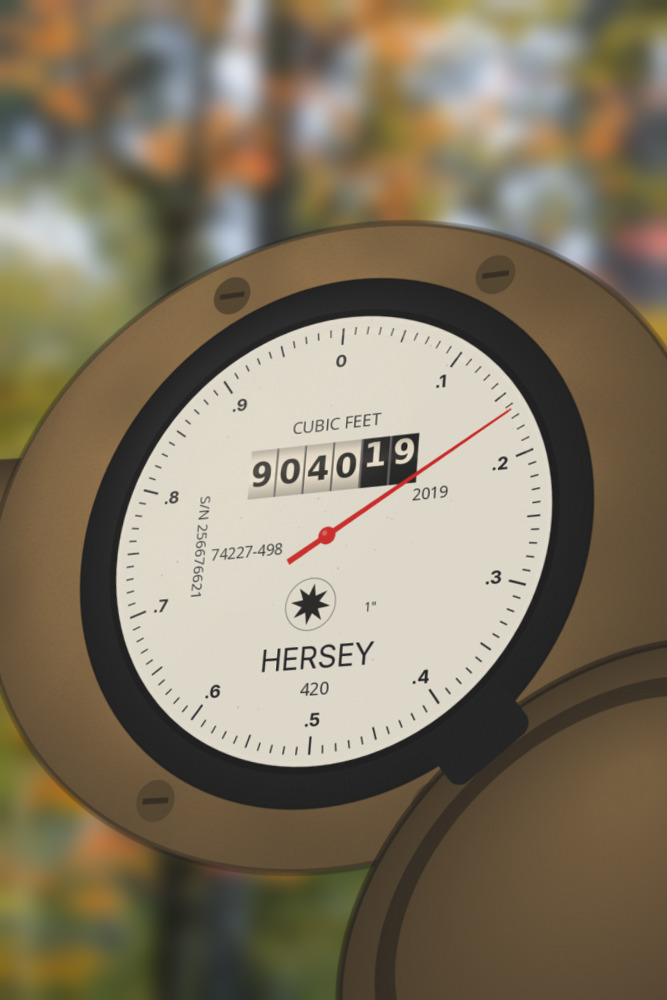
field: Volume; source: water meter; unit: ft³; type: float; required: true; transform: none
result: 904019.16 ft³
